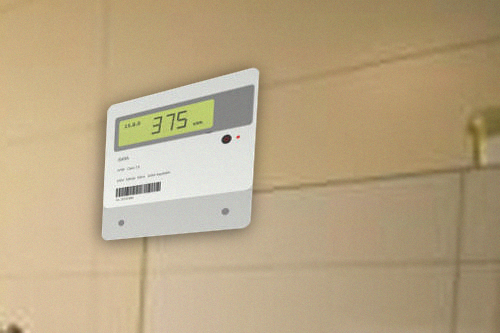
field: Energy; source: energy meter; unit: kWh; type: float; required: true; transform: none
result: 375 kWh
